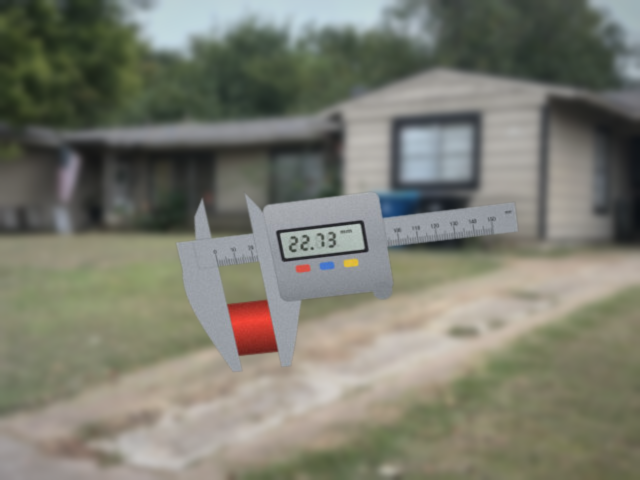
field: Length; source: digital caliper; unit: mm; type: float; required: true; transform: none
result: 22.73 mm
